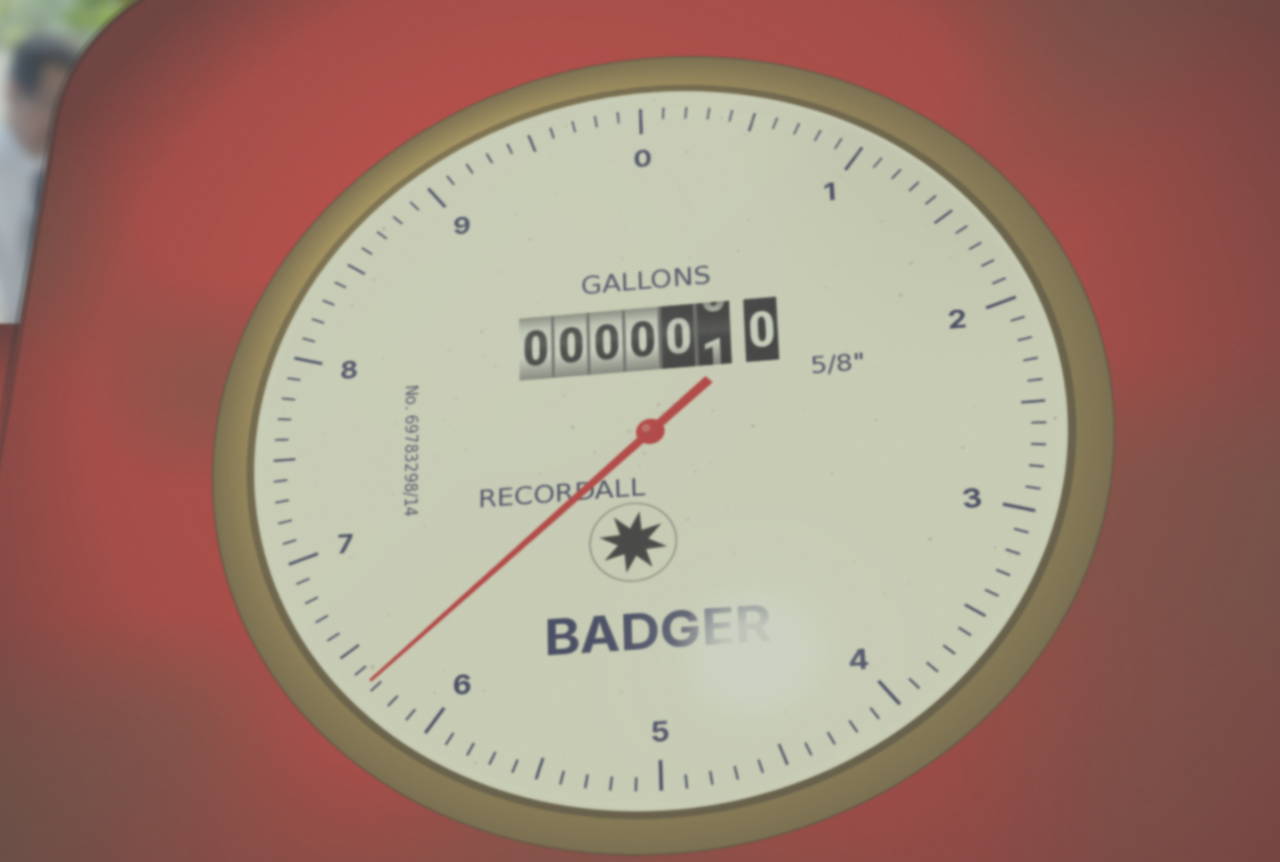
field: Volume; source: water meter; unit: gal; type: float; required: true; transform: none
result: 6.3 gal
